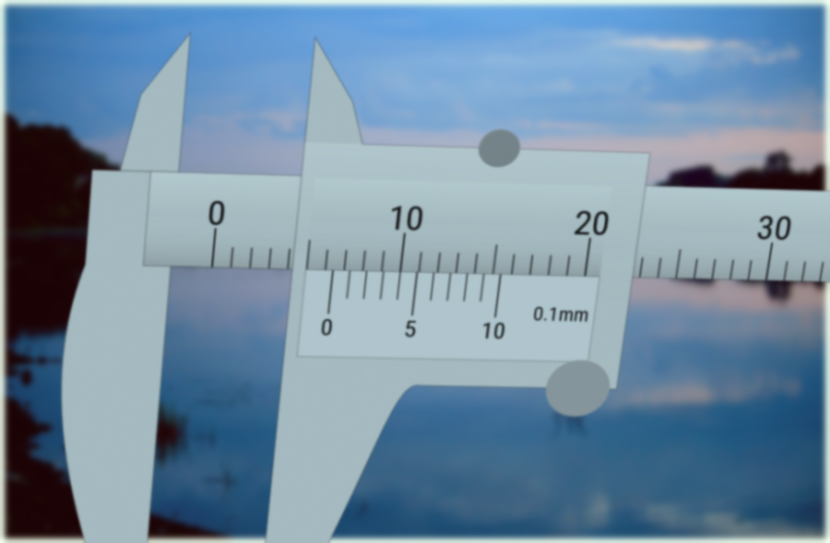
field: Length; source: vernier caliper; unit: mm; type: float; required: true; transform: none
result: 6.4 mm
